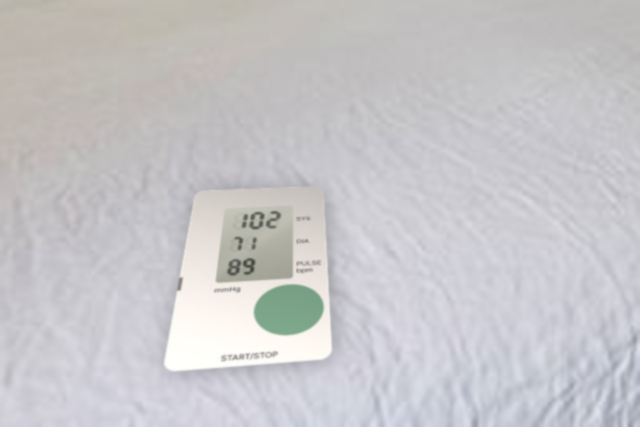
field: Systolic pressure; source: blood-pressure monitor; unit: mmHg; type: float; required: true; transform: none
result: 102 mmHg
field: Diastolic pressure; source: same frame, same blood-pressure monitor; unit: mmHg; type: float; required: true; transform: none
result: 71 mmHg
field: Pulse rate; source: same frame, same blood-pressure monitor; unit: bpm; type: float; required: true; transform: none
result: 89 bpm
